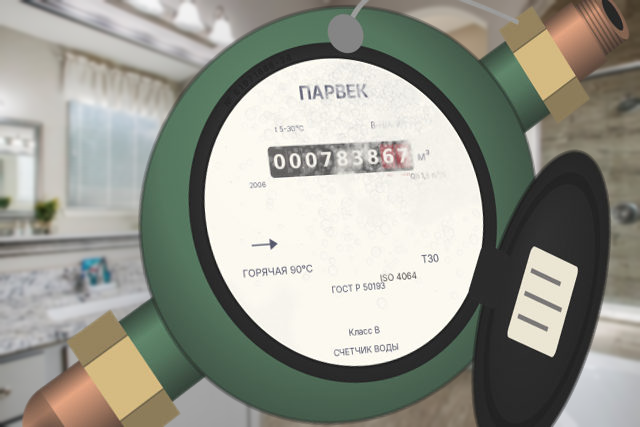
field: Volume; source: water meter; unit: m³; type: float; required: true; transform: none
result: 7838.67 m³
